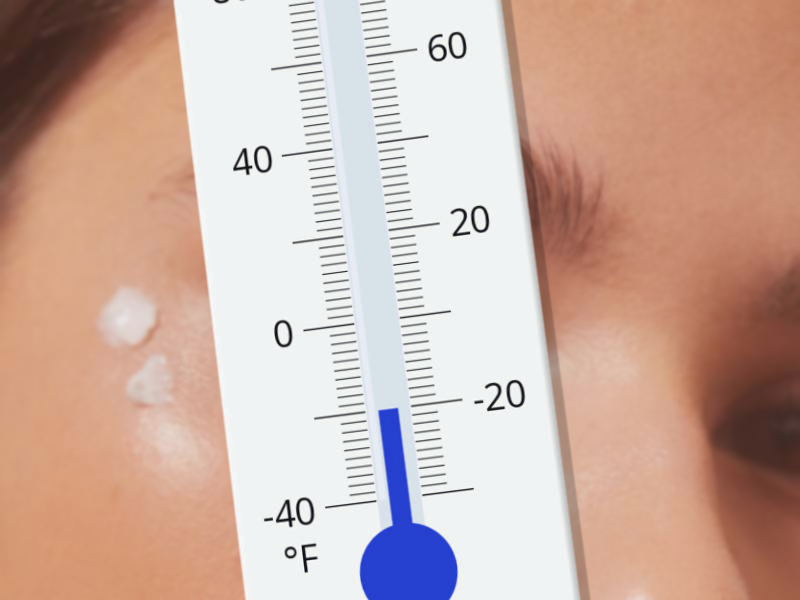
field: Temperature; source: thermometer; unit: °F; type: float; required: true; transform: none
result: -20 °F
